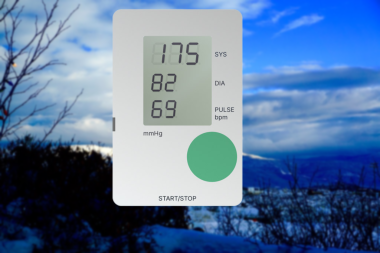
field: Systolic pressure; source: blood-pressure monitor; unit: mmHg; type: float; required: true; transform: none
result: 175 mmHg
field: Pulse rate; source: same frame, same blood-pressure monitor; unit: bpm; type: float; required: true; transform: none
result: 69 bpm
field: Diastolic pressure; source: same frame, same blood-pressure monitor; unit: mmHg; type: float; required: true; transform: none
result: 82 mmHg
